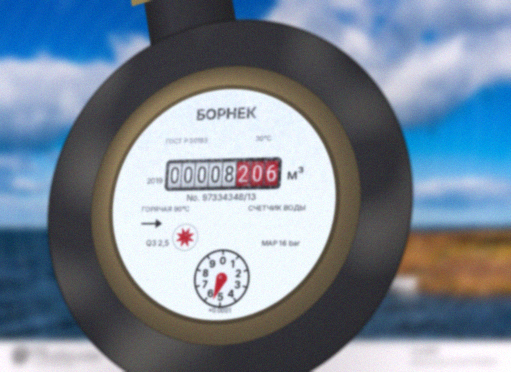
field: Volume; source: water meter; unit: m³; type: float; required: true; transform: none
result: 8.2065 m³
